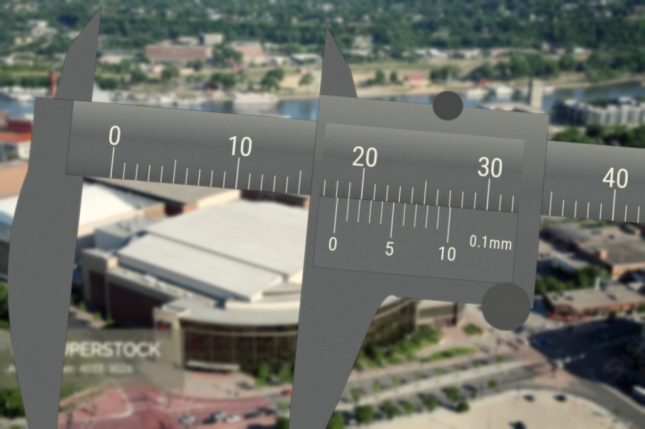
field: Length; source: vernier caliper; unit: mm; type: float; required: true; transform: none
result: 18.1 mm
